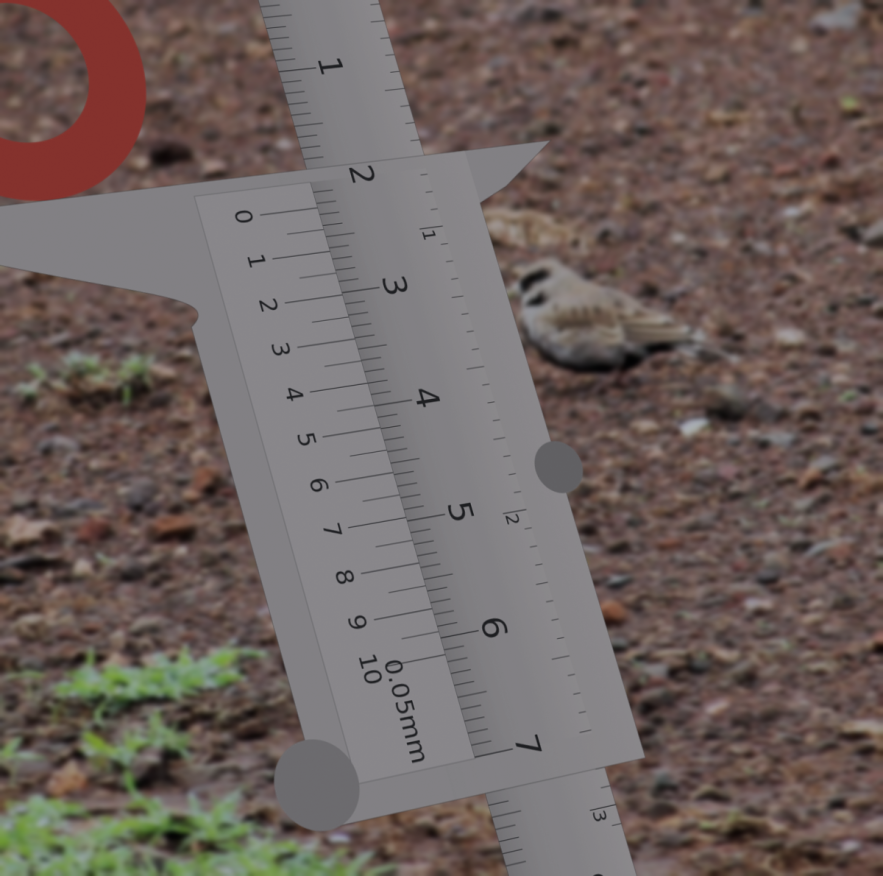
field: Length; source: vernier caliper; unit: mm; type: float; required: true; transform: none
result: 22.4 mm
